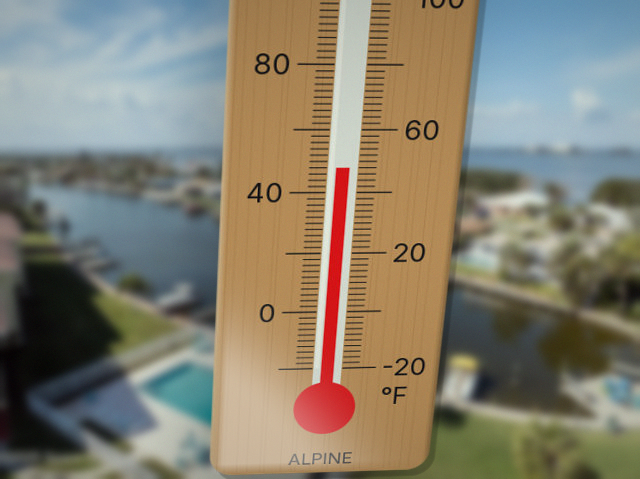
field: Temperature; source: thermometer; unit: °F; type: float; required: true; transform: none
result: 48 °F
